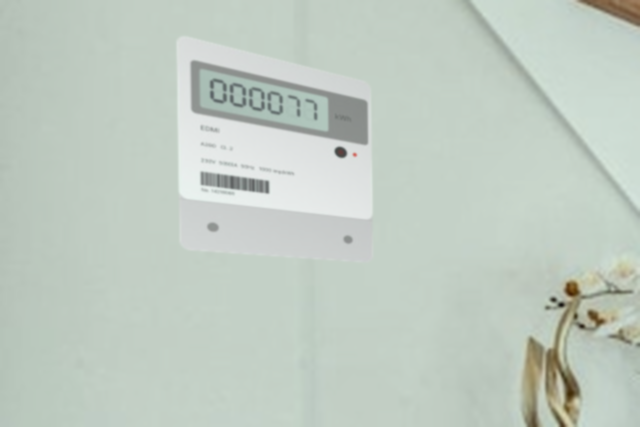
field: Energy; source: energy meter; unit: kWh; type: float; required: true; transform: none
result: 77 kWh
